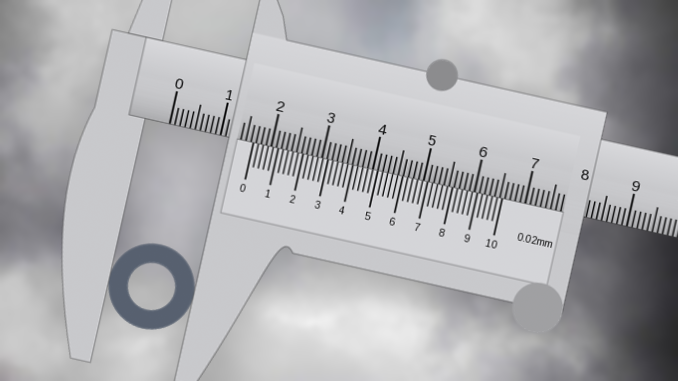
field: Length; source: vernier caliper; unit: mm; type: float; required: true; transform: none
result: 16.5 mm
